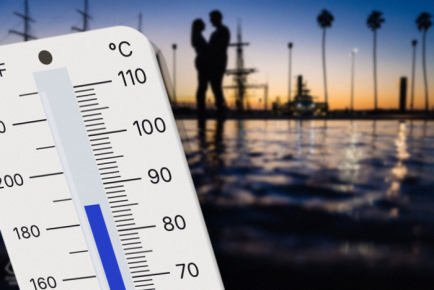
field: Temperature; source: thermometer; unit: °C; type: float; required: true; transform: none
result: 86 °C
